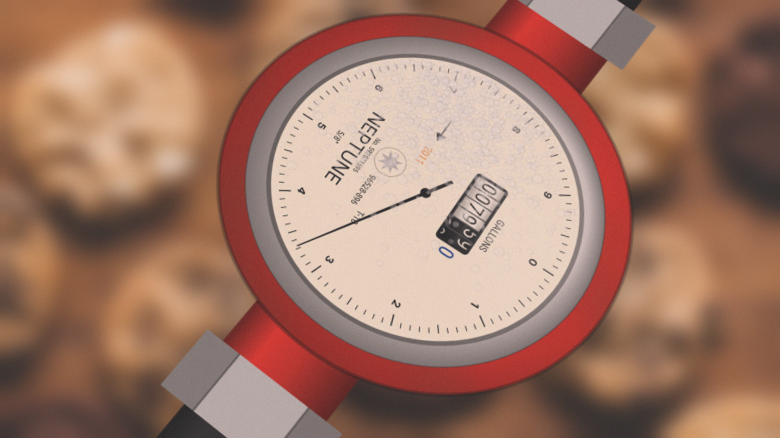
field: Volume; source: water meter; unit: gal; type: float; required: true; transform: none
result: 79593.3 gal
